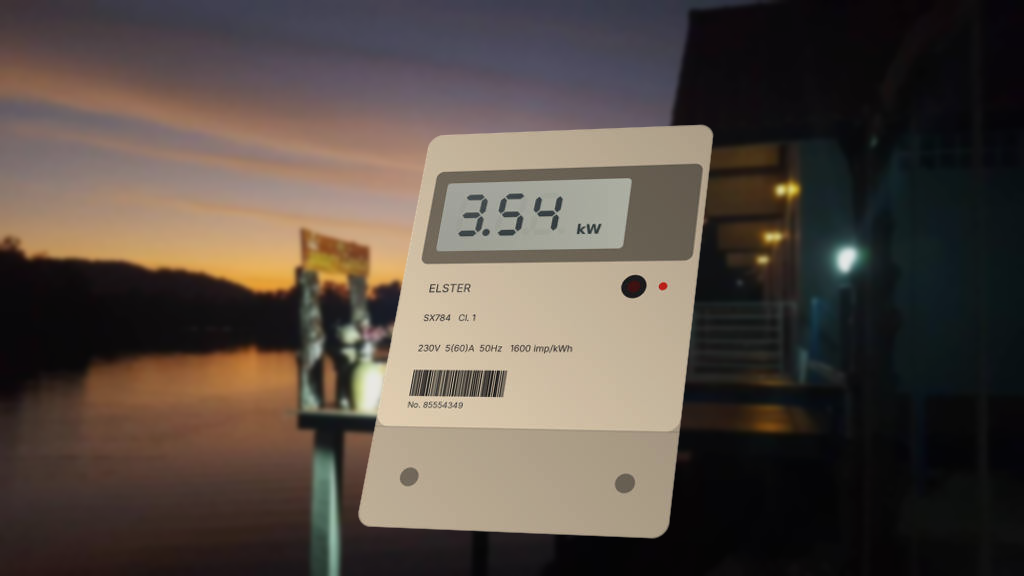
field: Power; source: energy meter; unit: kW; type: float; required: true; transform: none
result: 3.54 kW
